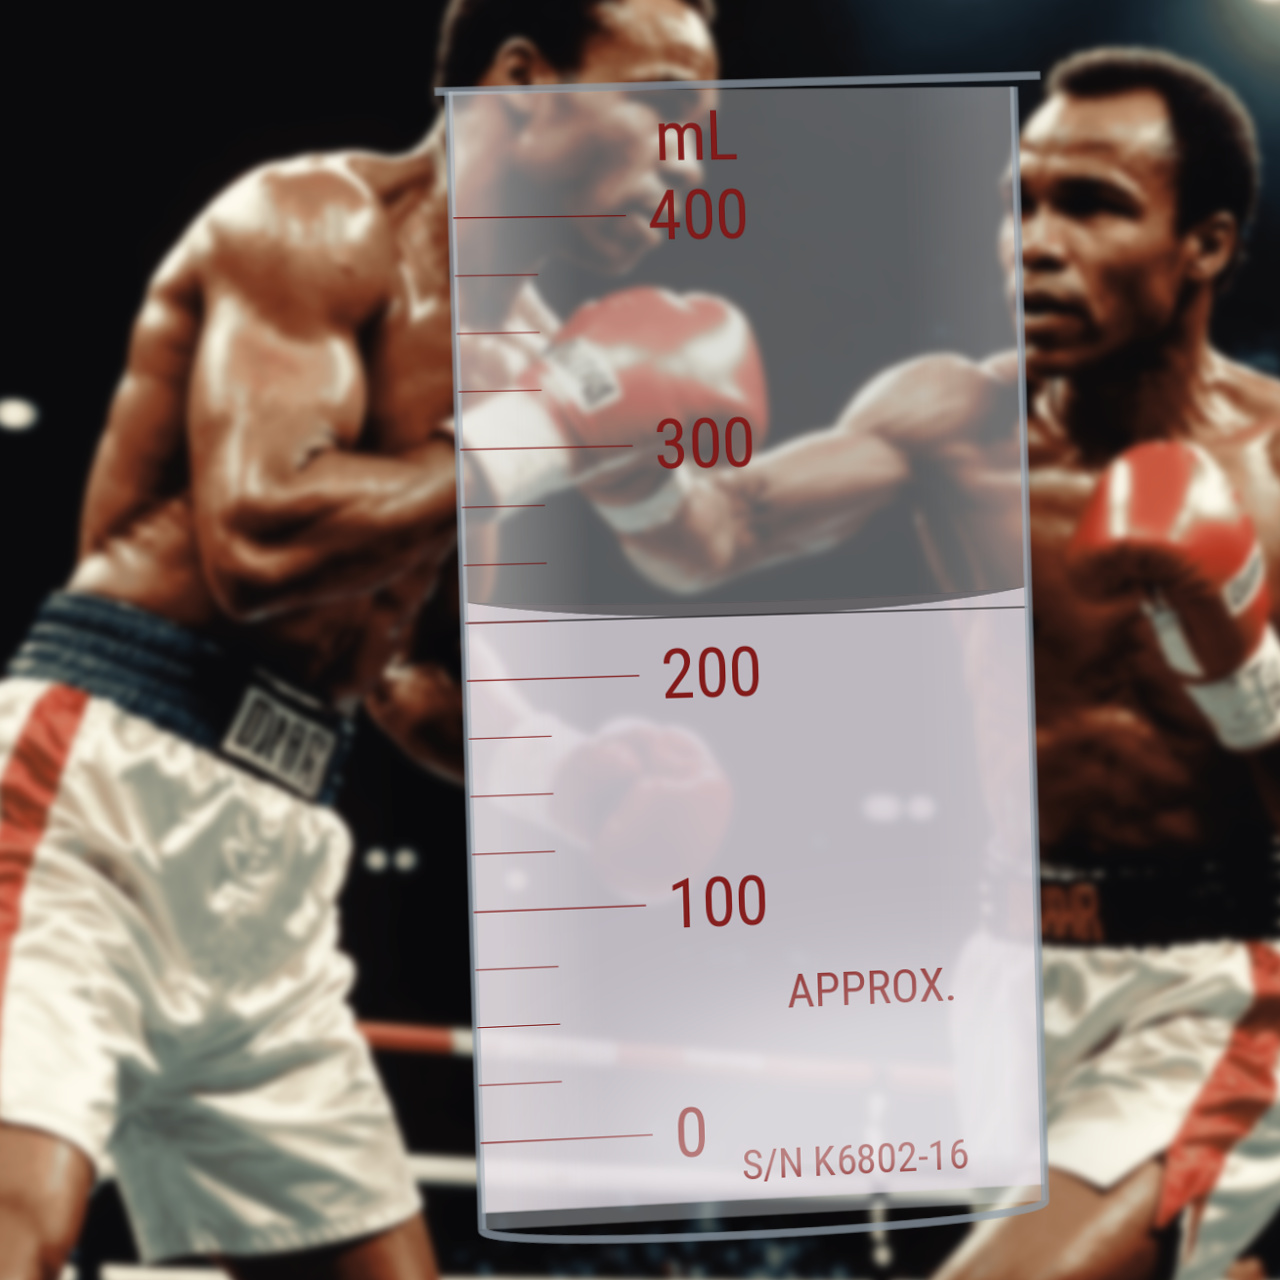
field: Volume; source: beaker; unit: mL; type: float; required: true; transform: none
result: 225 mL
